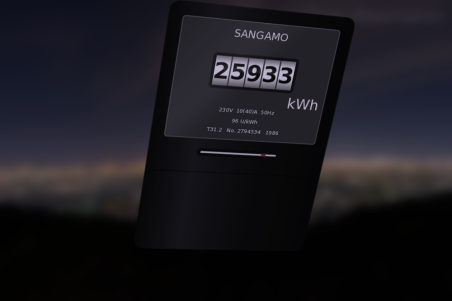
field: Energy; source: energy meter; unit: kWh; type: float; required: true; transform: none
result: 25933 kWh
